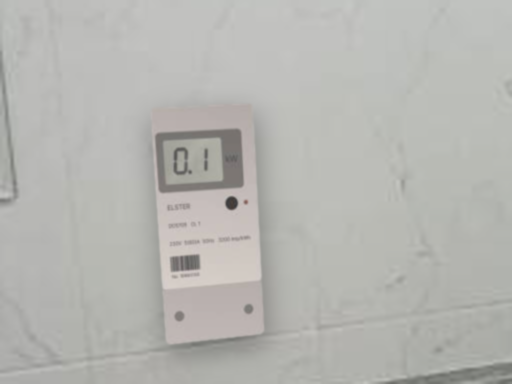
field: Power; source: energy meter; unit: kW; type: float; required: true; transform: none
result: 0.1 kW
